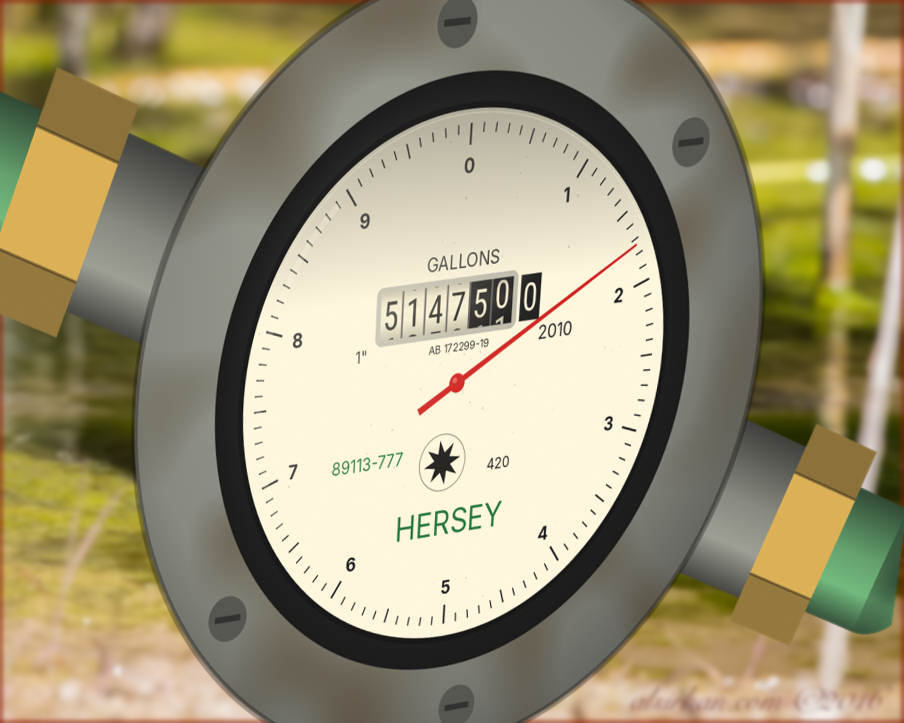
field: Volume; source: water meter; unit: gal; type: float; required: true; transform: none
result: 5147501.7 gal
